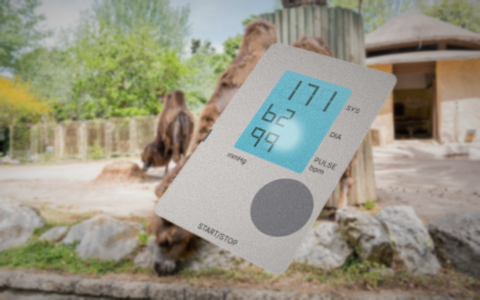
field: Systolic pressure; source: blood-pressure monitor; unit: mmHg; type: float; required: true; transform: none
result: 171 mmHg
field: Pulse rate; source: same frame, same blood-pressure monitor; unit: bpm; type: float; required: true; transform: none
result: 99 bpm
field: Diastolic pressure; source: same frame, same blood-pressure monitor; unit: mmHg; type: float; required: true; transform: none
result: 62 mmHg
